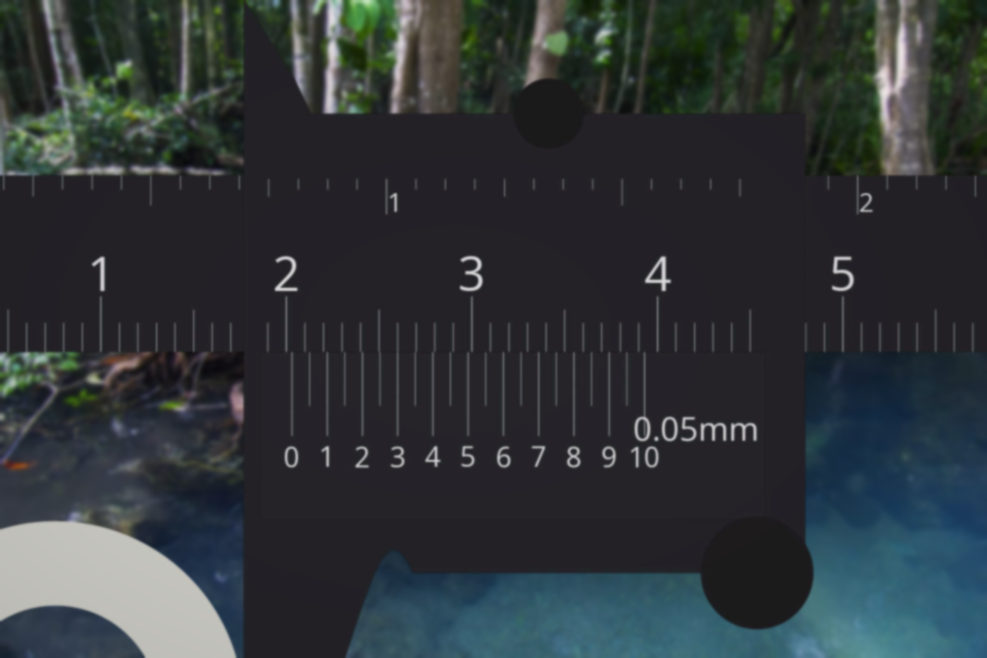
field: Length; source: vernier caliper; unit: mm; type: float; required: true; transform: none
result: 20.3 mm
